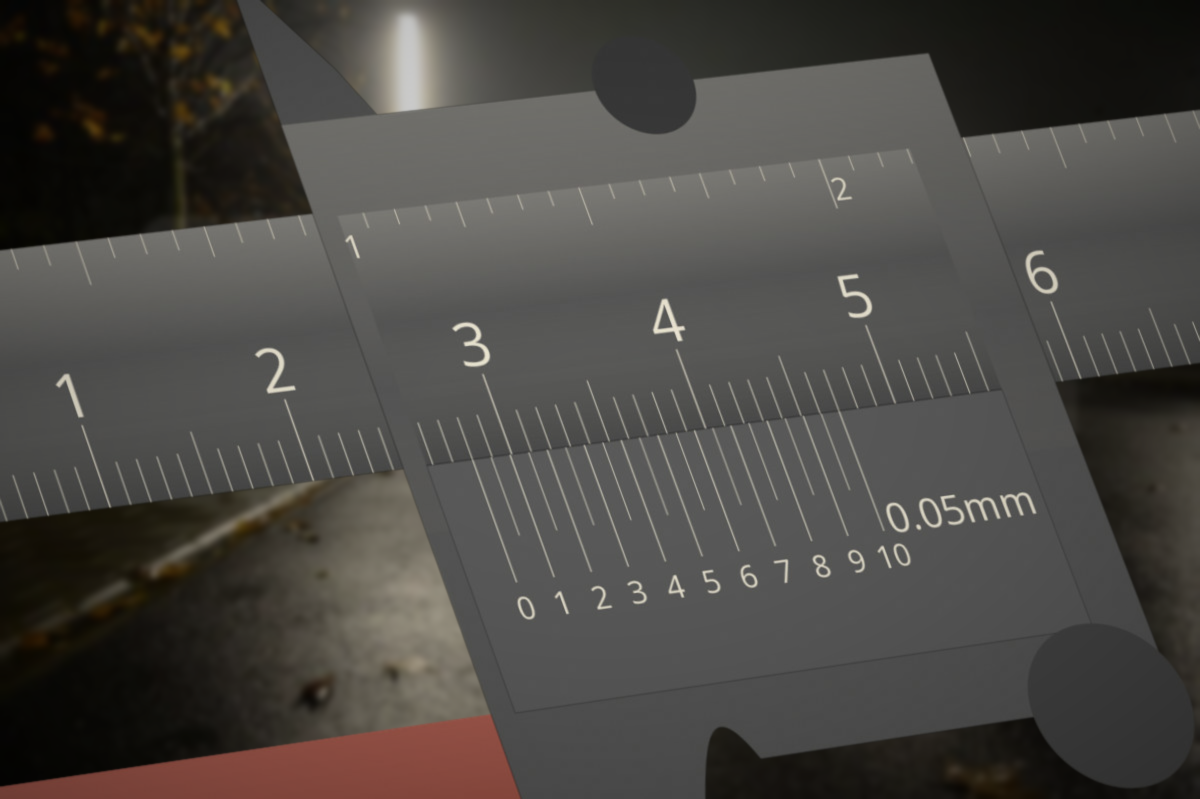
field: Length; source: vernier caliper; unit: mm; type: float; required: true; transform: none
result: 28.0 mm
